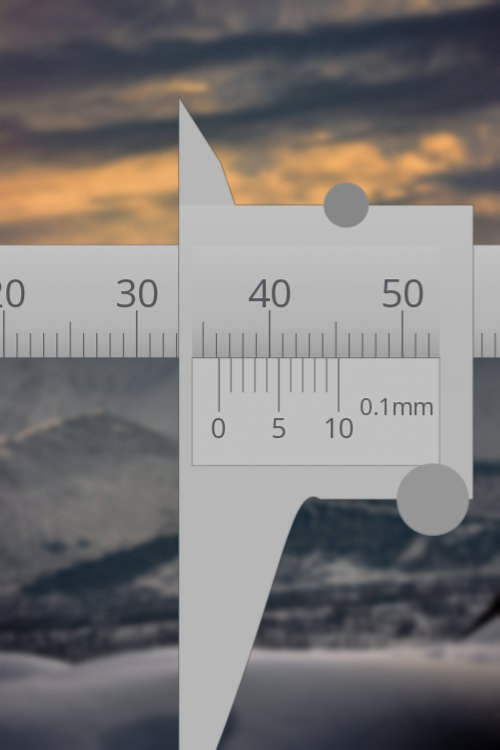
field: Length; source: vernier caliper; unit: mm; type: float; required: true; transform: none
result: 36.2 mm
